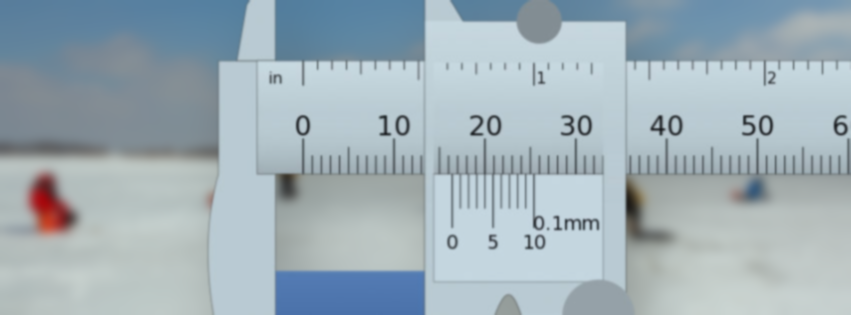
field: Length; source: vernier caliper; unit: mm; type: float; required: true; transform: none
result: 16.4 mm
